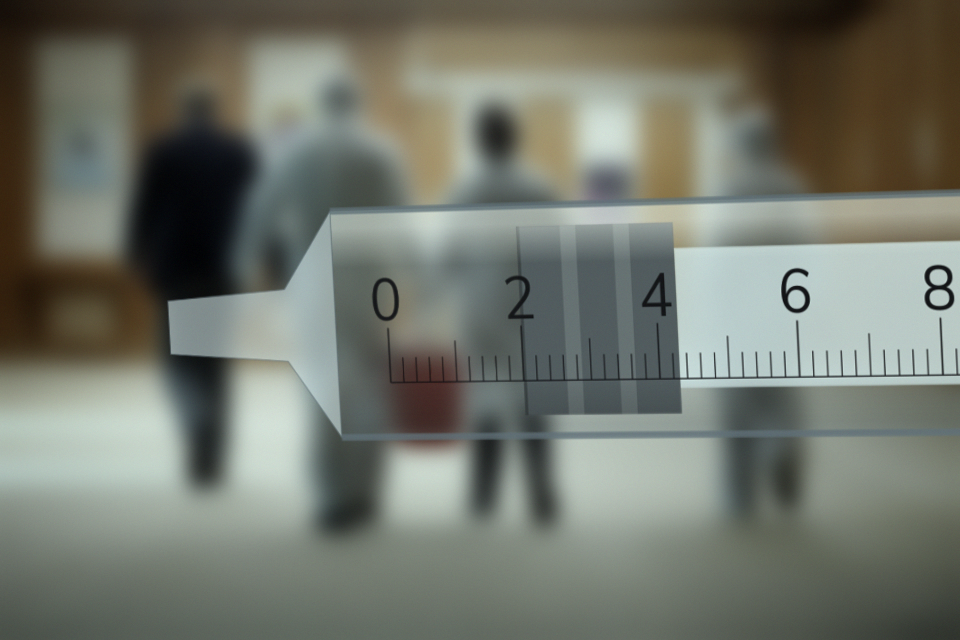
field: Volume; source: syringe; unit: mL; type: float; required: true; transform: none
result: 2 mL
